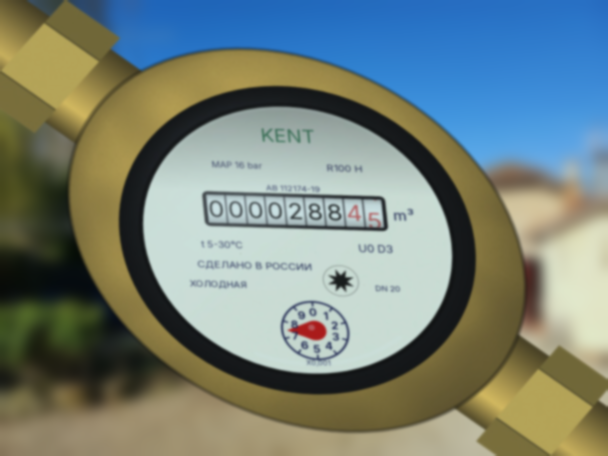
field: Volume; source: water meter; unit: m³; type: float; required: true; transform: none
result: 288.447 m³
